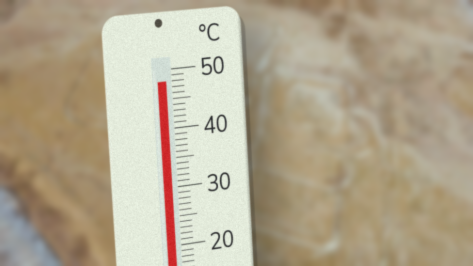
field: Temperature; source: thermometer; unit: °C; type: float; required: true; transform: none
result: 48 °C
